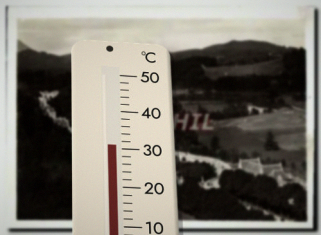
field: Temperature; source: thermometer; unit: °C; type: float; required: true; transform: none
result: 31 °C
